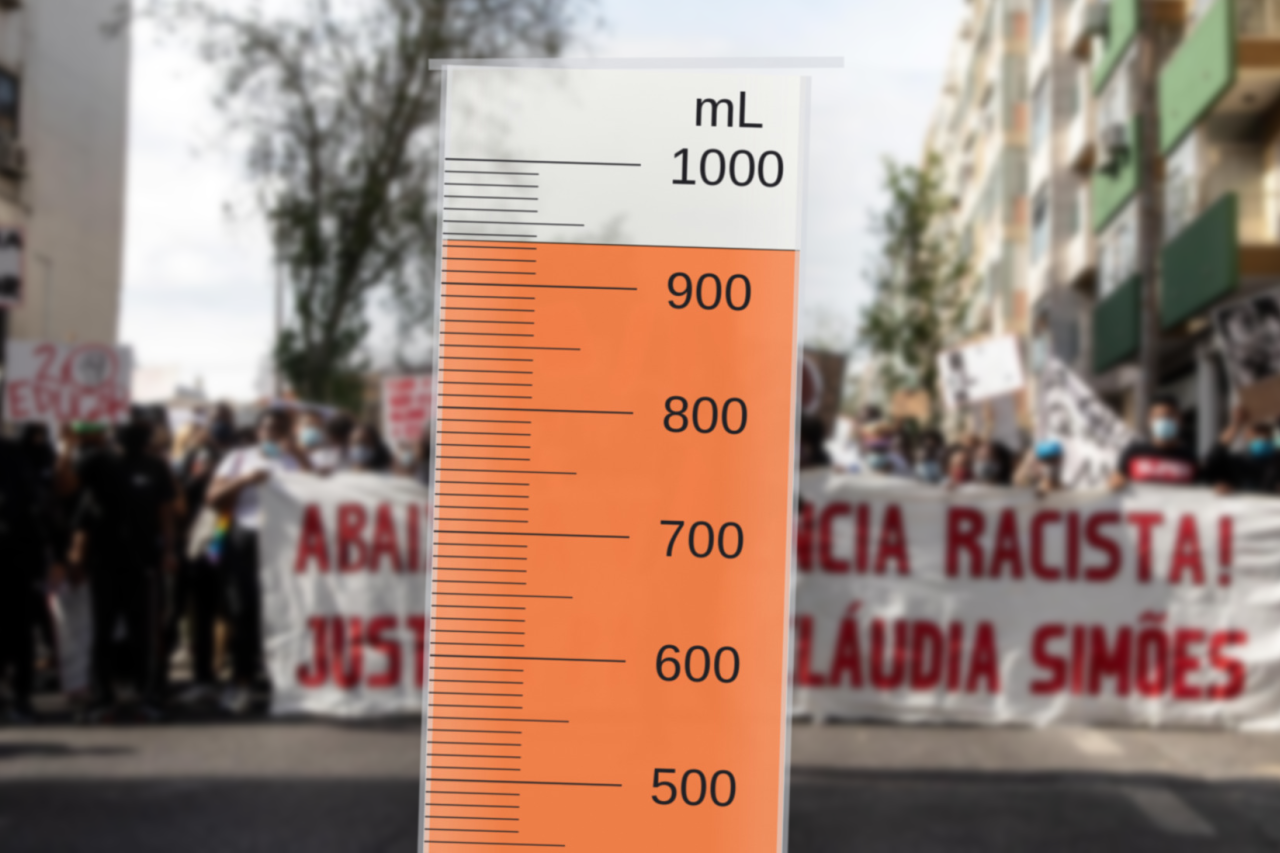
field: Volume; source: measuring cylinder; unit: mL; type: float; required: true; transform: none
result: 935 mL
